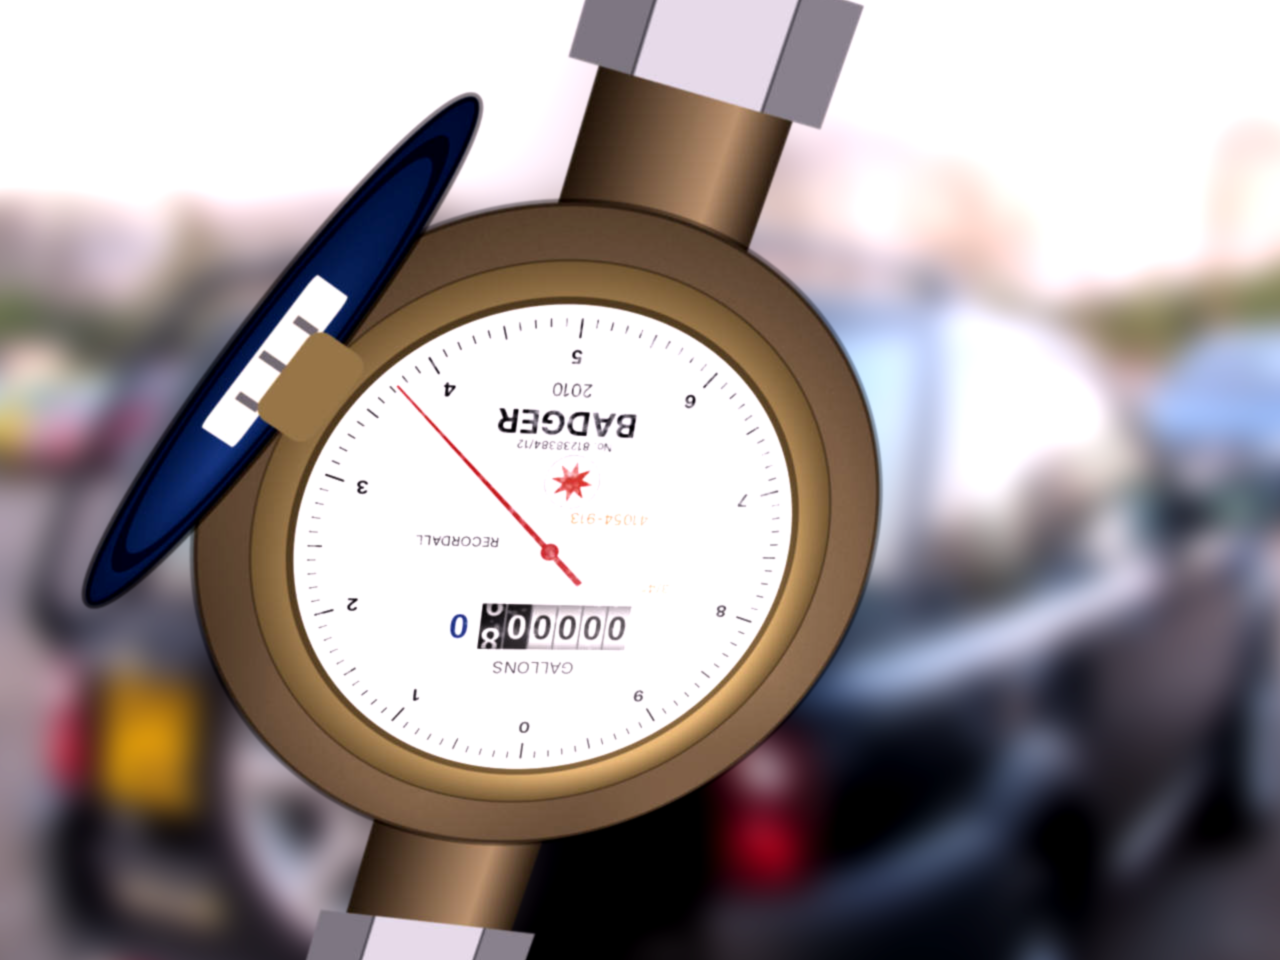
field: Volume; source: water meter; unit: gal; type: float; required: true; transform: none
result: 83.7 gal
